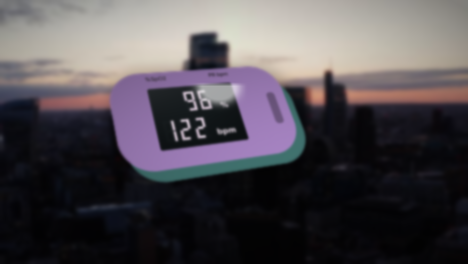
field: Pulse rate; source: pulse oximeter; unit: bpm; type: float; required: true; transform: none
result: 122 bpm
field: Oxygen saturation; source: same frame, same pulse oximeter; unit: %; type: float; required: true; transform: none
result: 96 %
